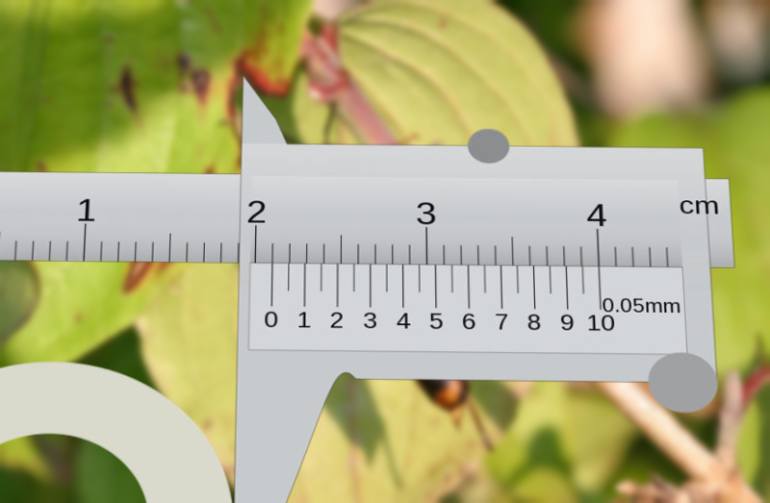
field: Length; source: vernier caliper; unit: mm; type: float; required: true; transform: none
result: 21.0 mm
